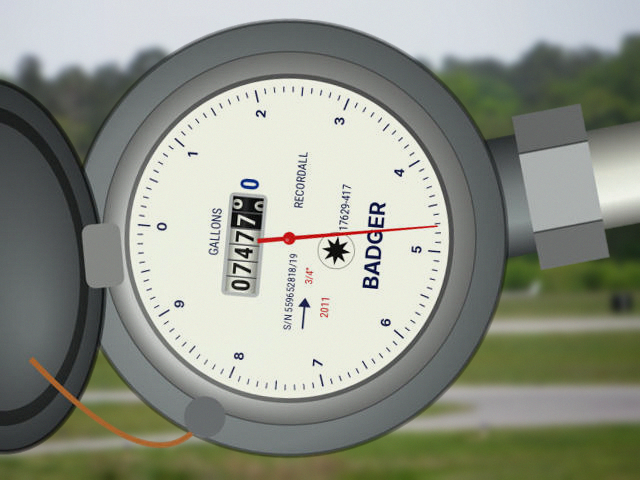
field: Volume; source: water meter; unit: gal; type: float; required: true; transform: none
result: 747784.7 gal
